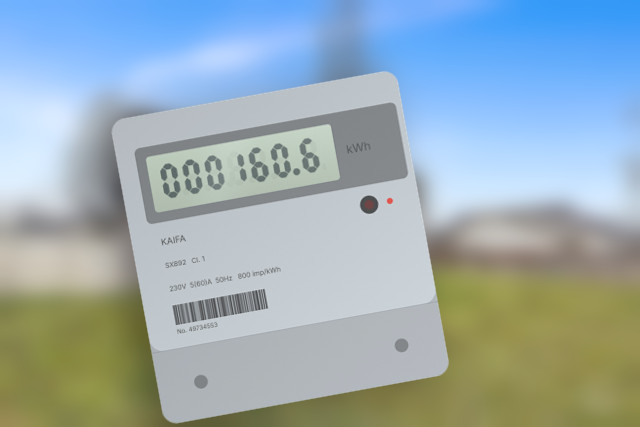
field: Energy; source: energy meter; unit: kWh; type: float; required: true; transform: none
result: 160.6 kWh
